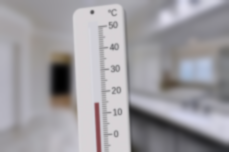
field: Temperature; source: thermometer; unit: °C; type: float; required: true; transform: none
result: 15 °C
